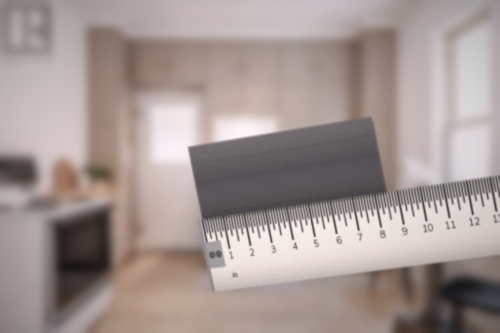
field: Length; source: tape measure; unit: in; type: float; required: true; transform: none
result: 8.5 in
